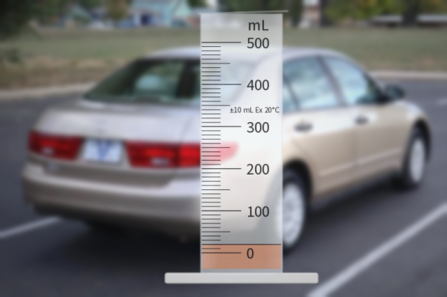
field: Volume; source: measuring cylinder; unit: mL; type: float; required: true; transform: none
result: 20 mL
